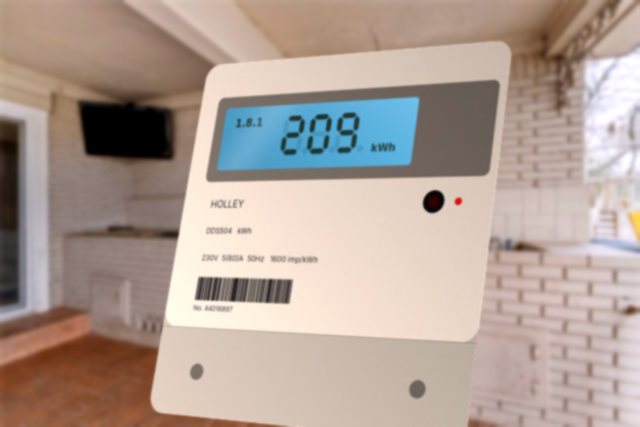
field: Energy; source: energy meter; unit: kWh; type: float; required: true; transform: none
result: 209 kWh
